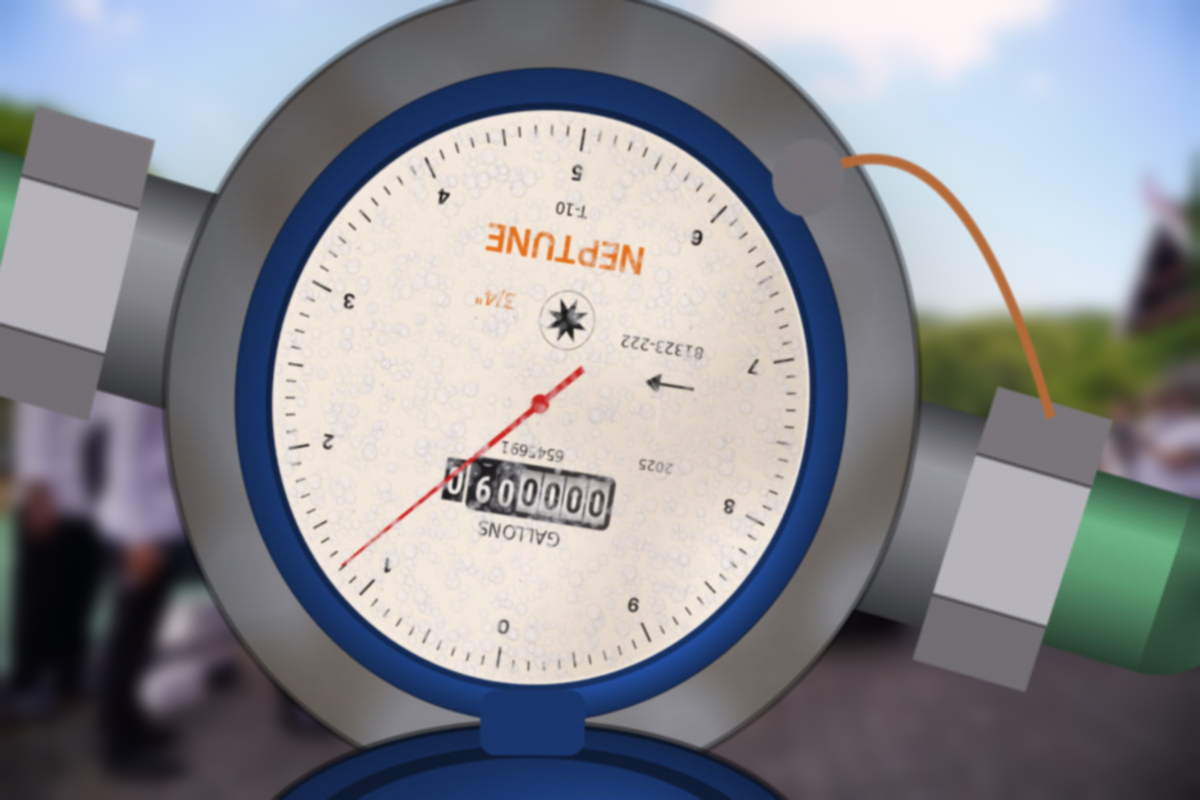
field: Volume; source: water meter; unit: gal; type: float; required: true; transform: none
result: 91.2 gal
